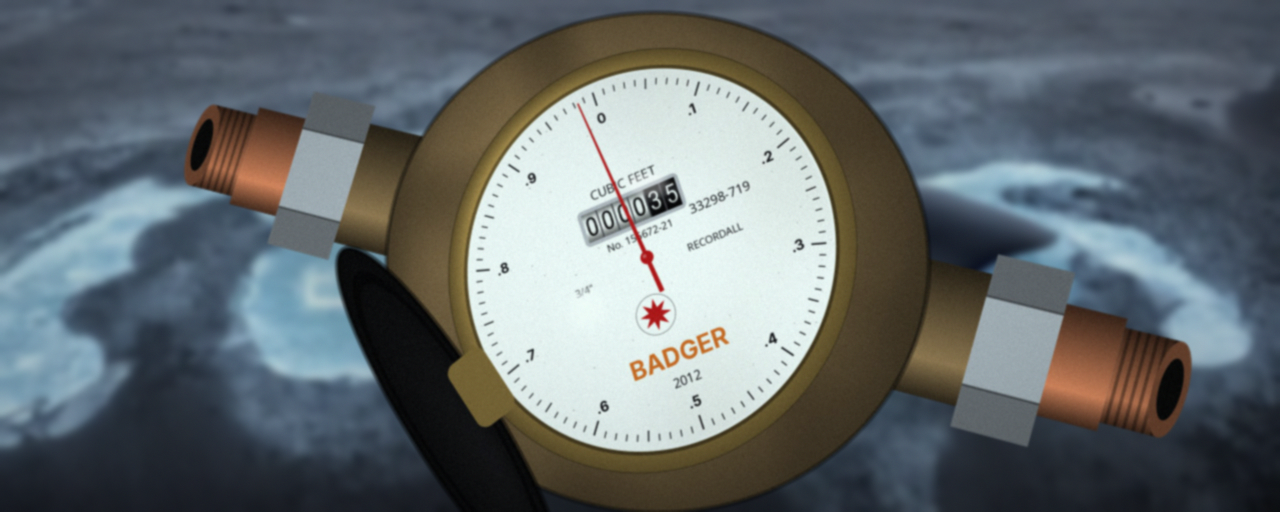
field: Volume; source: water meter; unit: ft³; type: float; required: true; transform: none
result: 34.98 ft³
